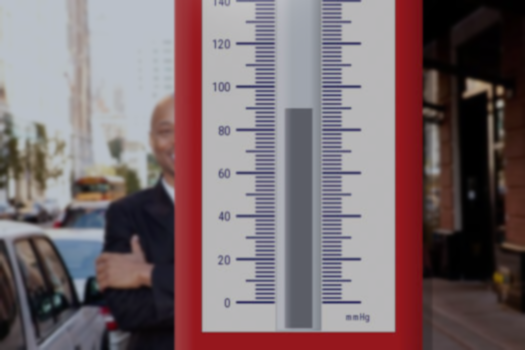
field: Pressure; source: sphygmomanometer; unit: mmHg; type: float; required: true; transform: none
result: 90 mmHg
